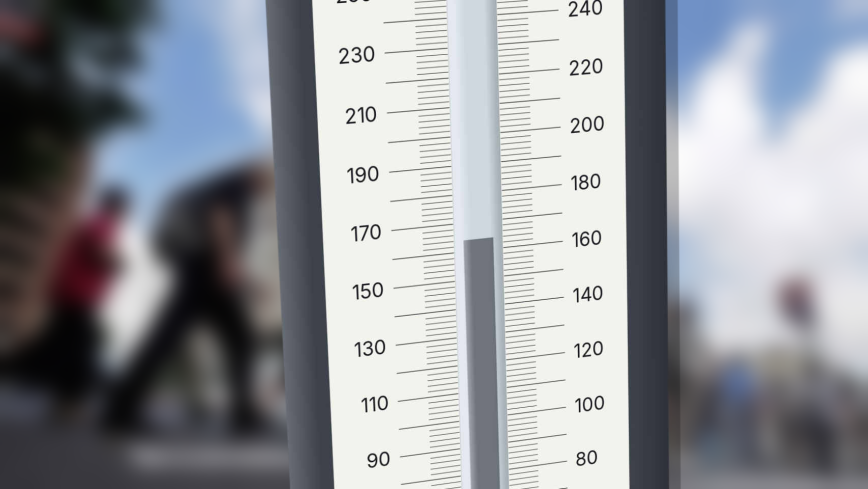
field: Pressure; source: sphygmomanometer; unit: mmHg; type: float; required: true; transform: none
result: 164 mmHg
